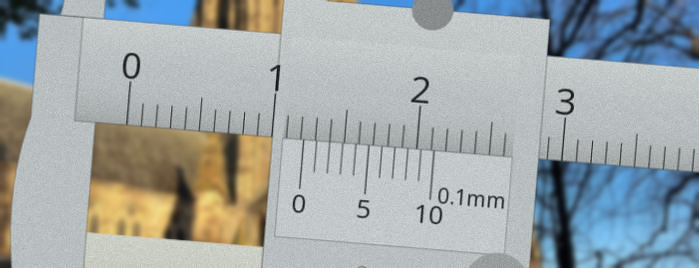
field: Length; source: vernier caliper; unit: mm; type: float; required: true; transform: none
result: 12.2 mm
